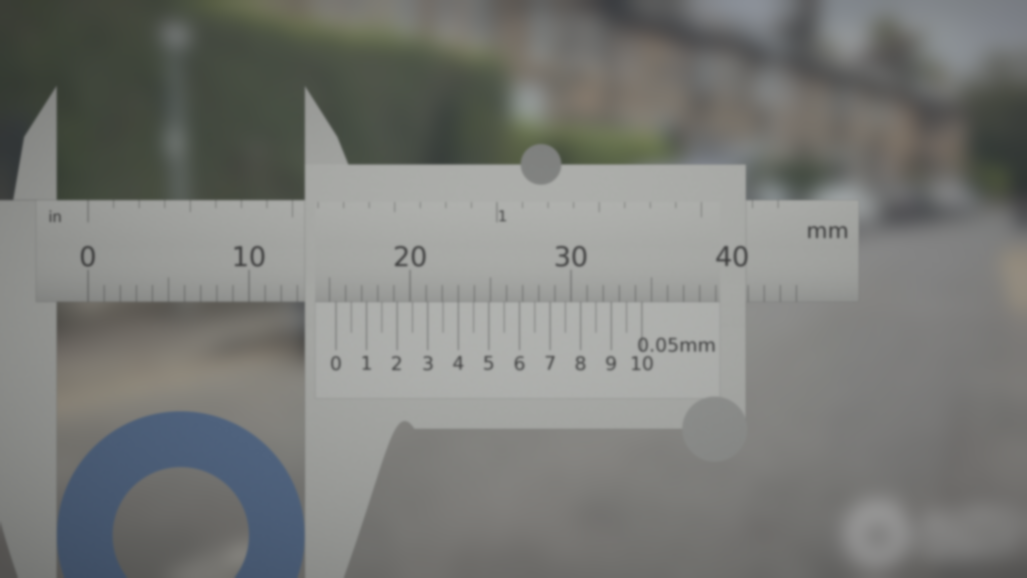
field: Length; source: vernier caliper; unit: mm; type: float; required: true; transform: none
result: 15.4 mm
